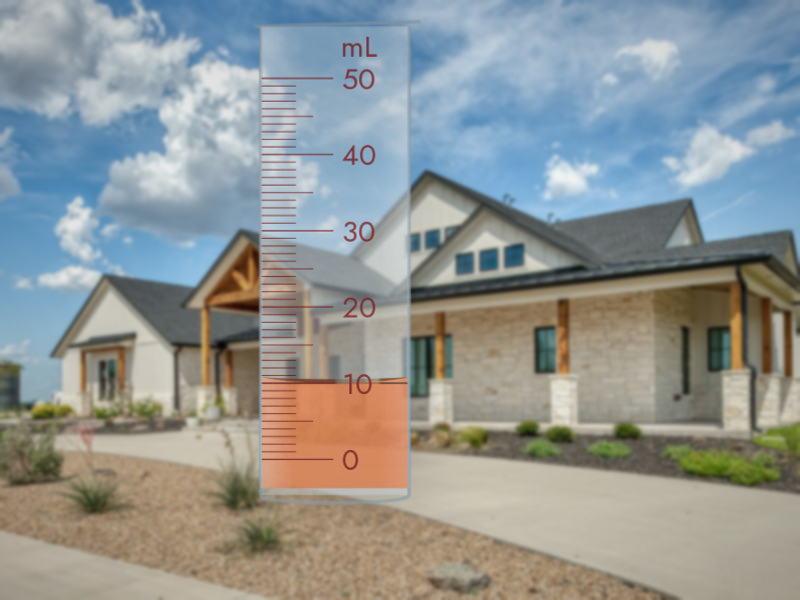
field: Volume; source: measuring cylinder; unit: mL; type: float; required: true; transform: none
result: 10 mL
